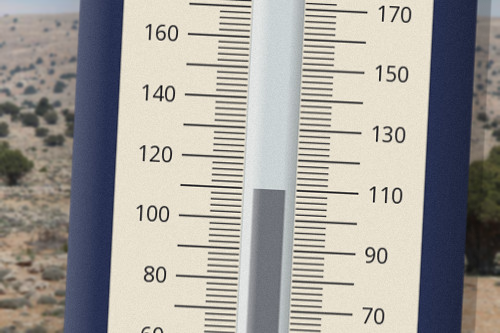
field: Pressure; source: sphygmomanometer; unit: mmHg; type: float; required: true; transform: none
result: 110 mmHg
